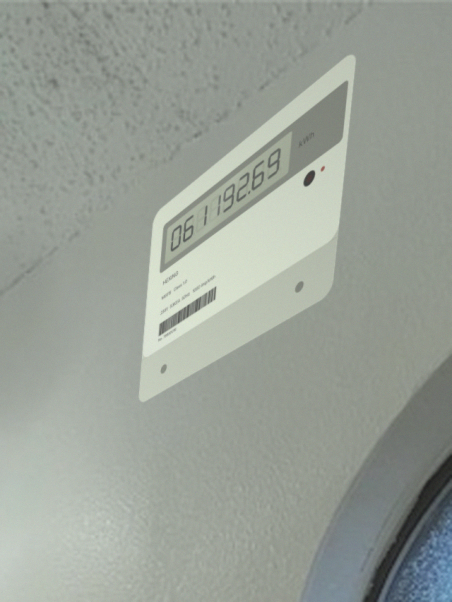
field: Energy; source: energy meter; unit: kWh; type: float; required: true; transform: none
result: 61192.69 kWh
